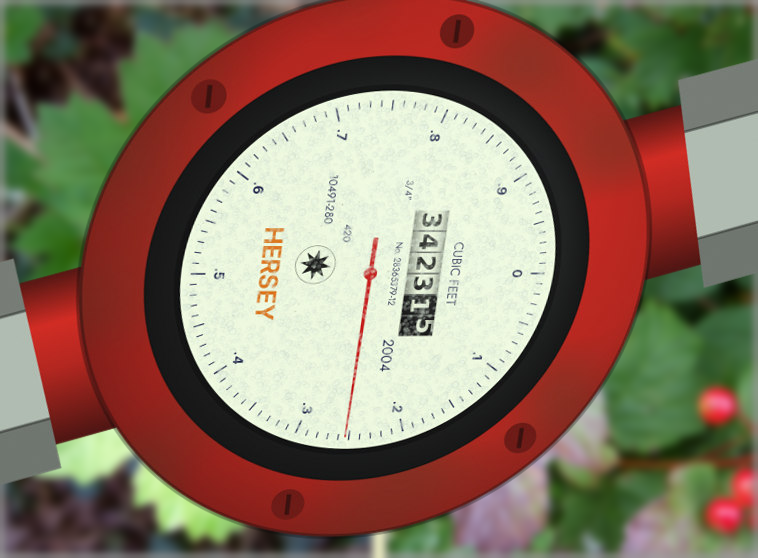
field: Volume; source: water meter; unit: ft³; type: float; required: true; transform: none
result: 342315.25 ft³
